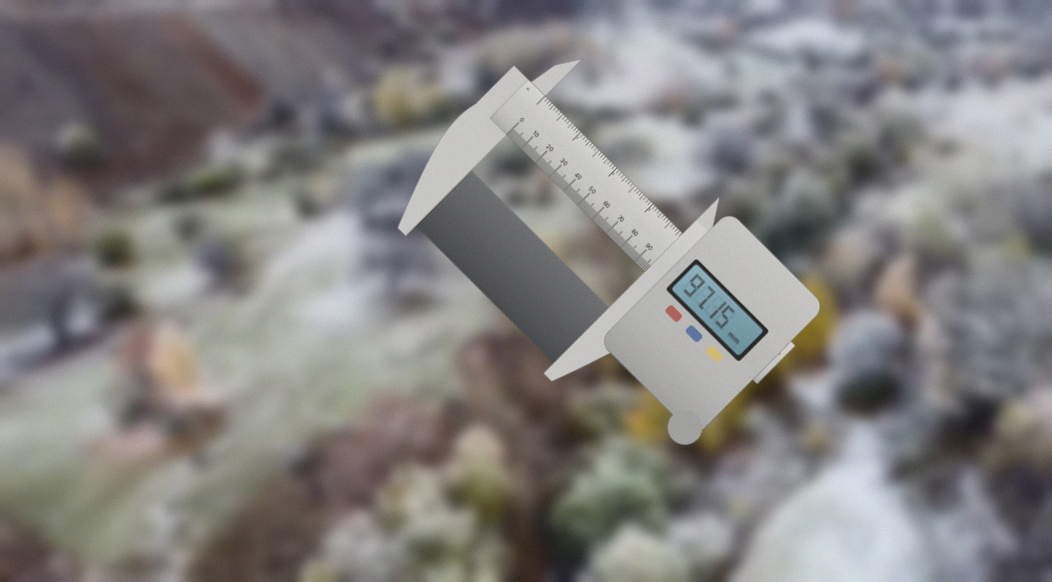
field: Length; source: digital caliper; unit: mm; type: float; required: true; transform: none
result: 97.15 mm
